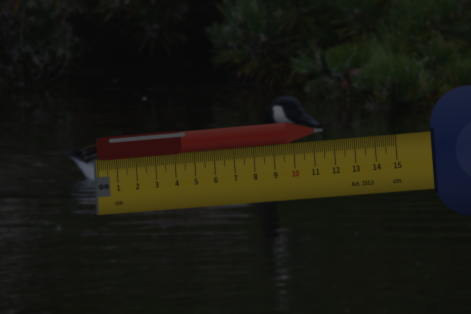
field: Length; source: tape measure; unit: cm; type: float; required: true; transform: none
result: 11.5 cm
